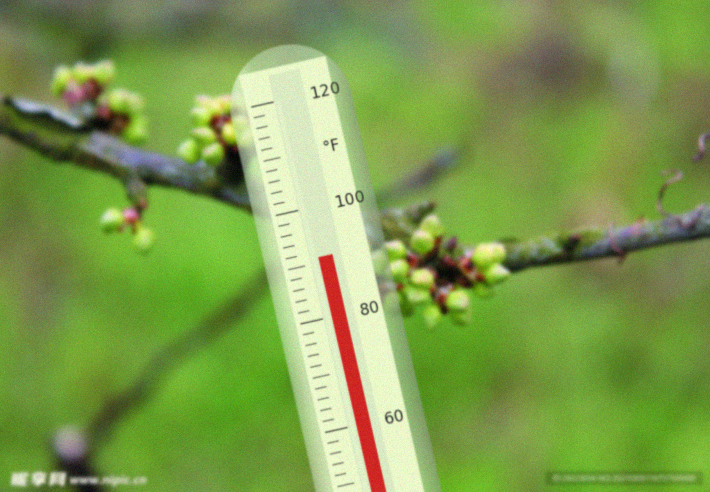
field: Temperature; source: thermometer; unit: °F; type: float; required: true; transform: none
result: 91 °F
